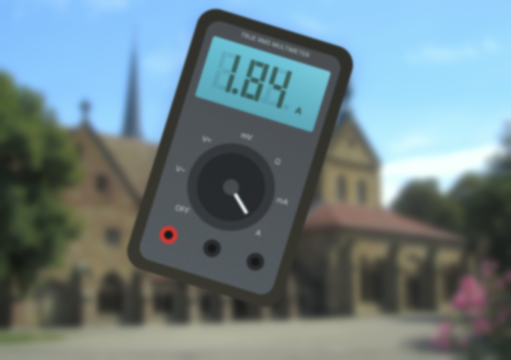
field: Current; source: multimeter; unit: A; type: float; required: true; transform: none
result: 1.84 A
